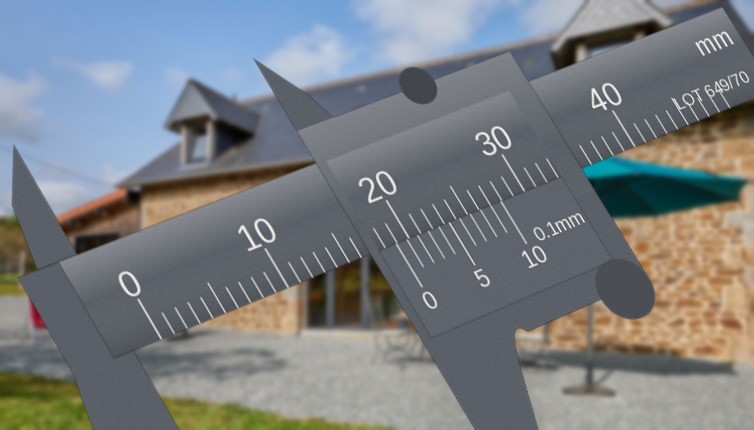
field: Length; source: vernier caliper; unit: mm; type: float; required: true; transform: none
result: 18.9 mm
